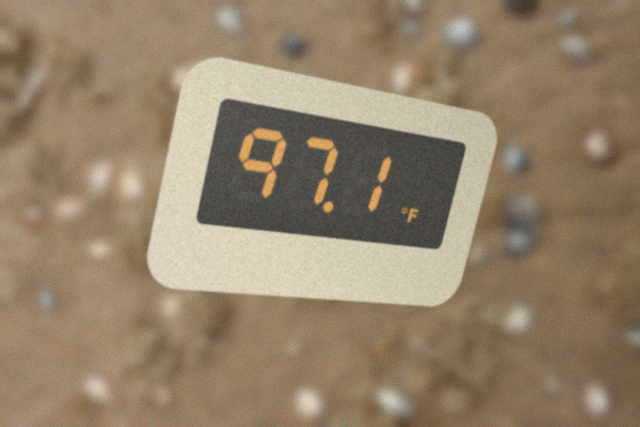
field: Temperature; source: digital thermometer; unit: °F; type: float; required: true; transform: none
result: 97.1 °F
